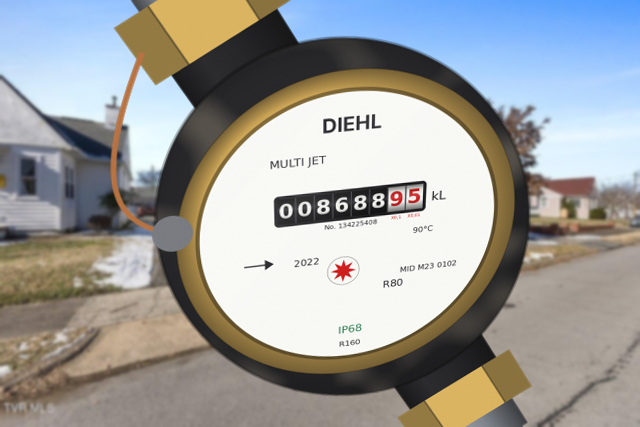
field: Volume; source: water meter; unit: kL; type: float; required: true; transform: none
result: 8688.95 kL
